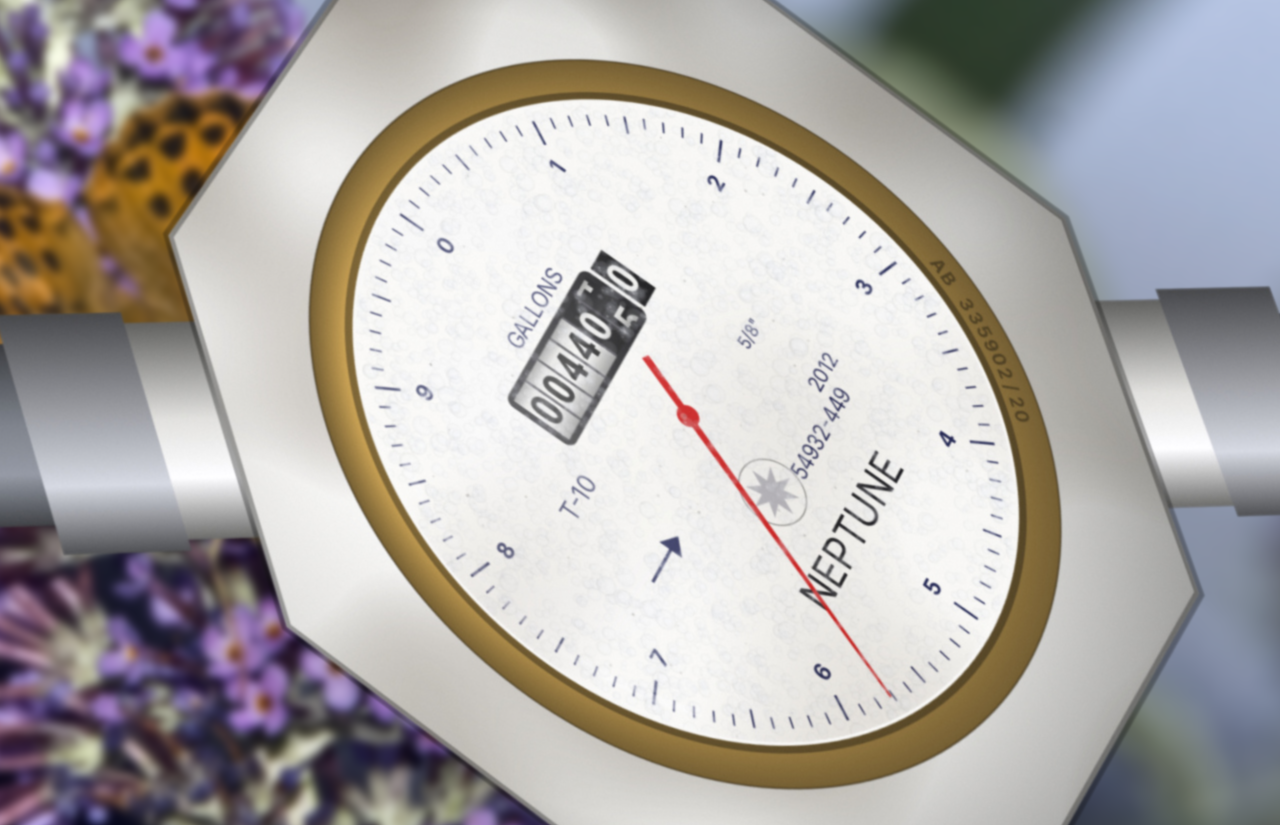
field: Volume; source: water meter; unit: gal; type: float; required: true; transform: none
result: 44045.7 gal
